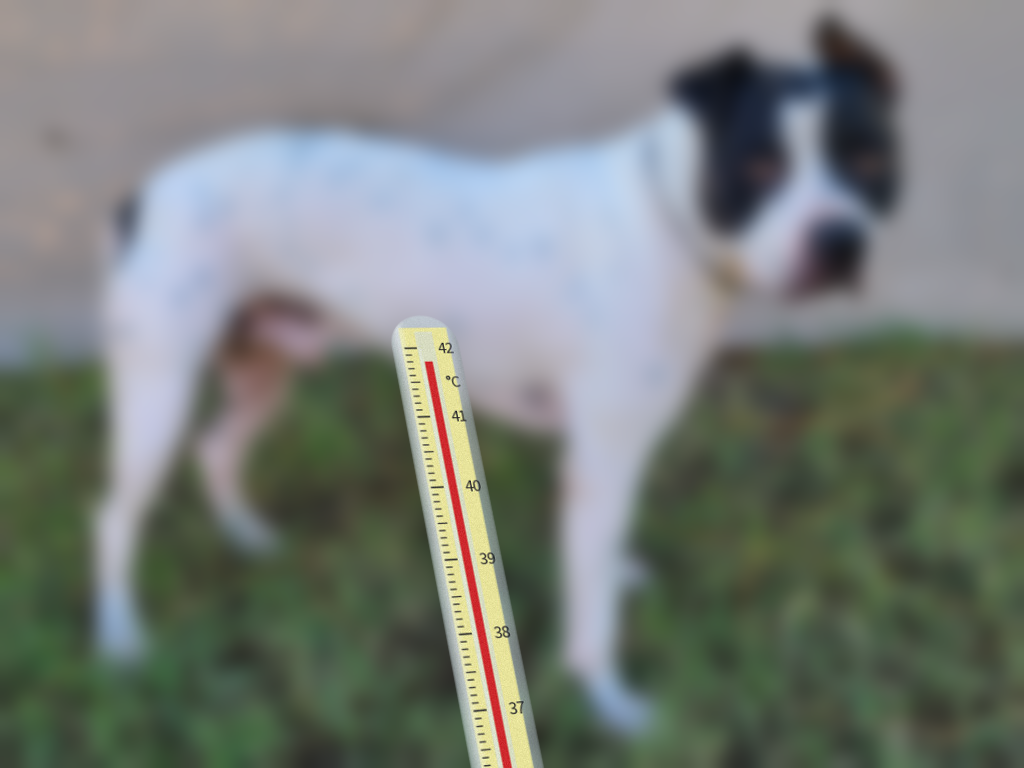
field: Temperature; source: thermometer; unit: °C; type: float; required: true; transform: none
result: 41.8 °C
